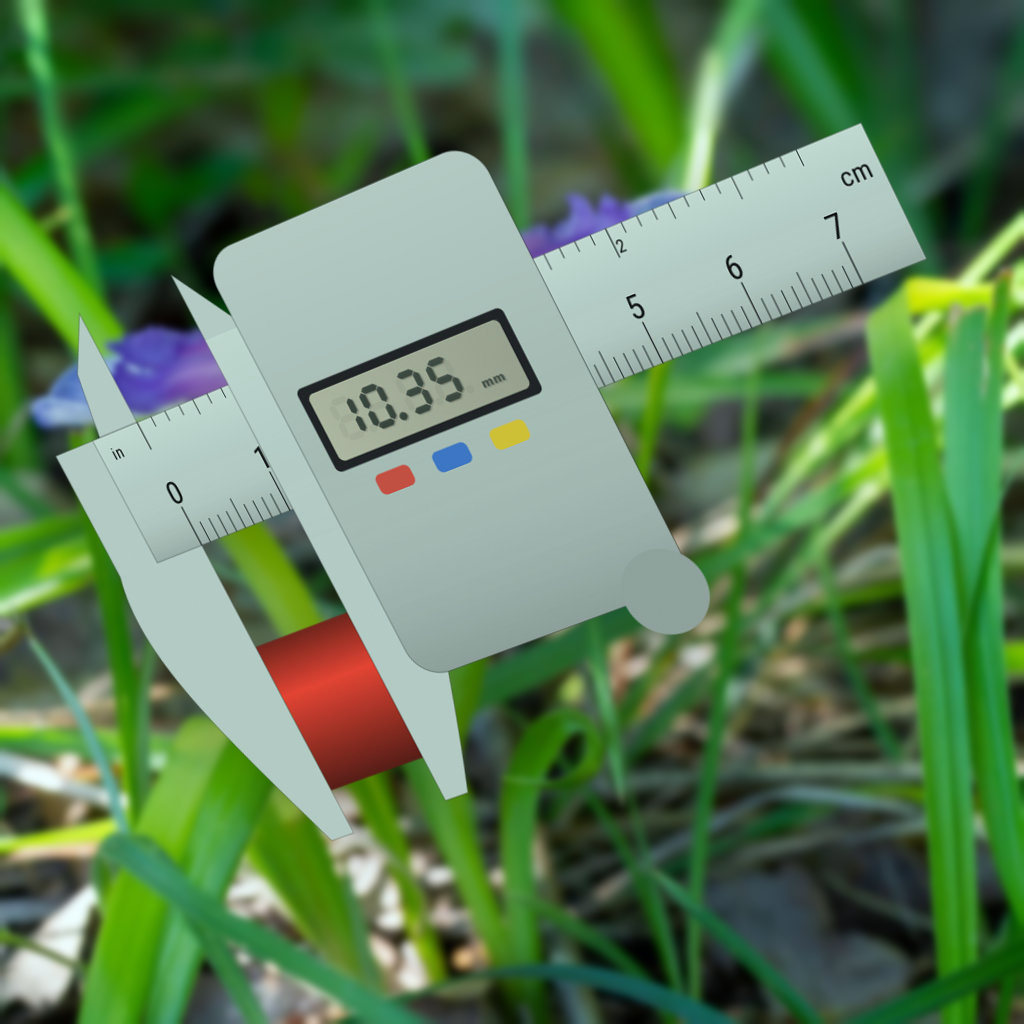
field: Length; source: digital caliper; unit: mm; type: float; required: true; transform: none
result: 10.35 mm
